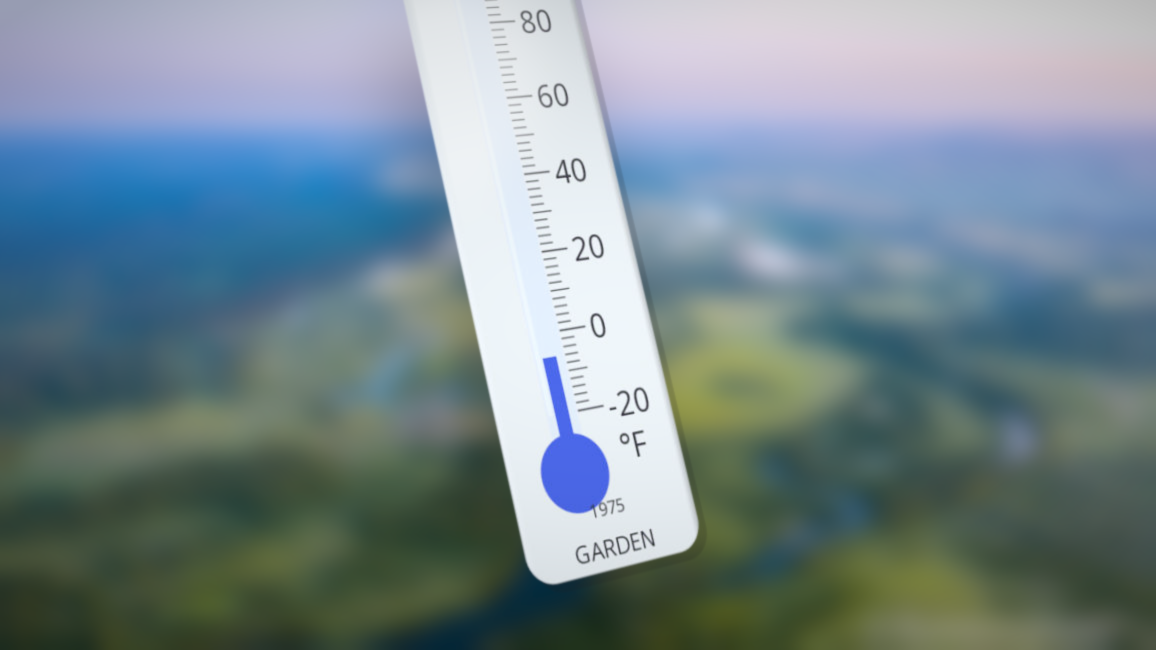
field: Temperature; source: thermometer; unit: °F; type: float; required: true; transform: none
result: -6 °F
